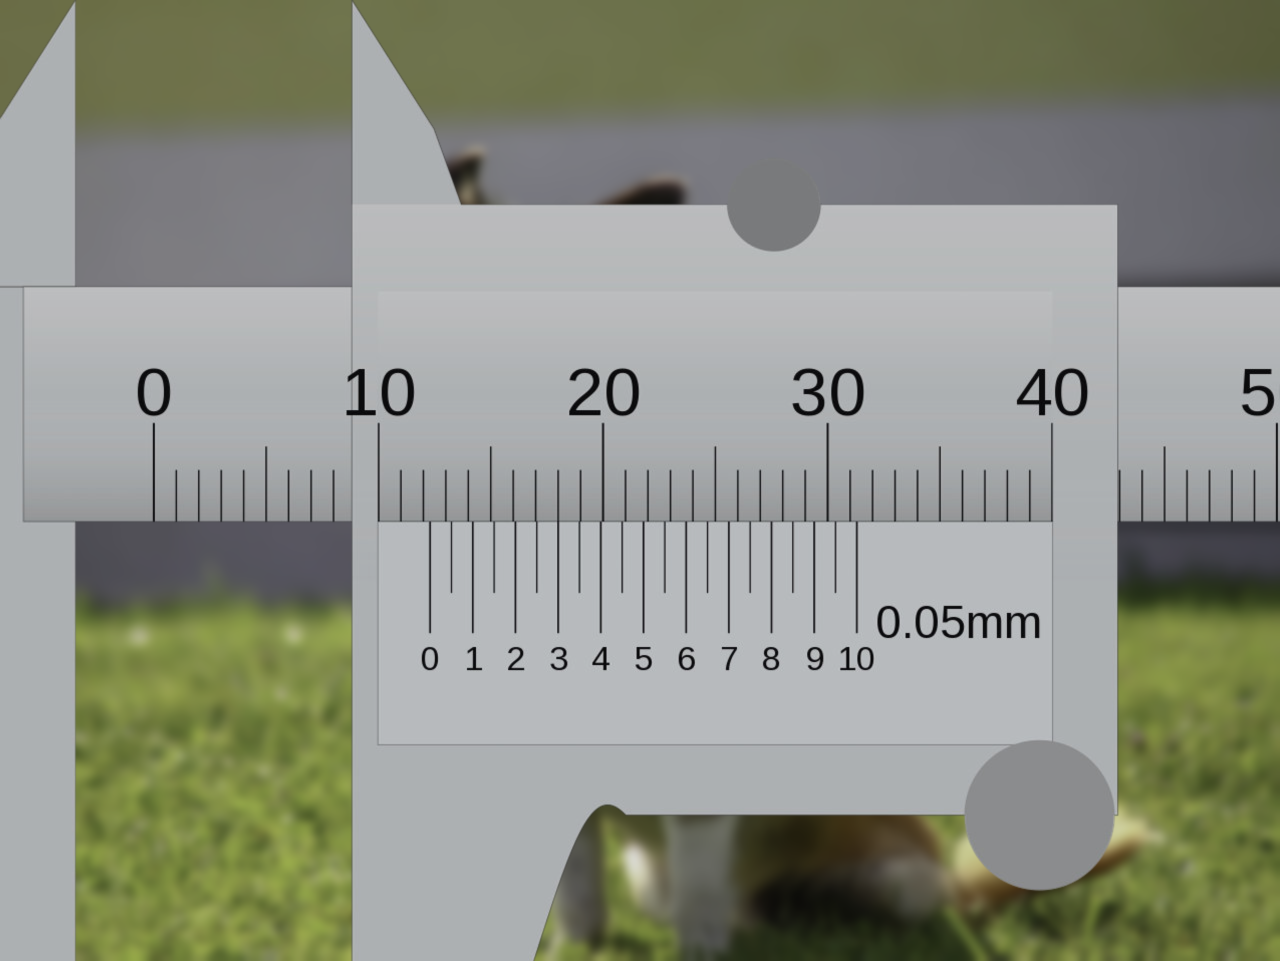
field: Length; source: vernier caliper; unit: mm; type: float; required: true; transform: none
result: 12.3 mm
